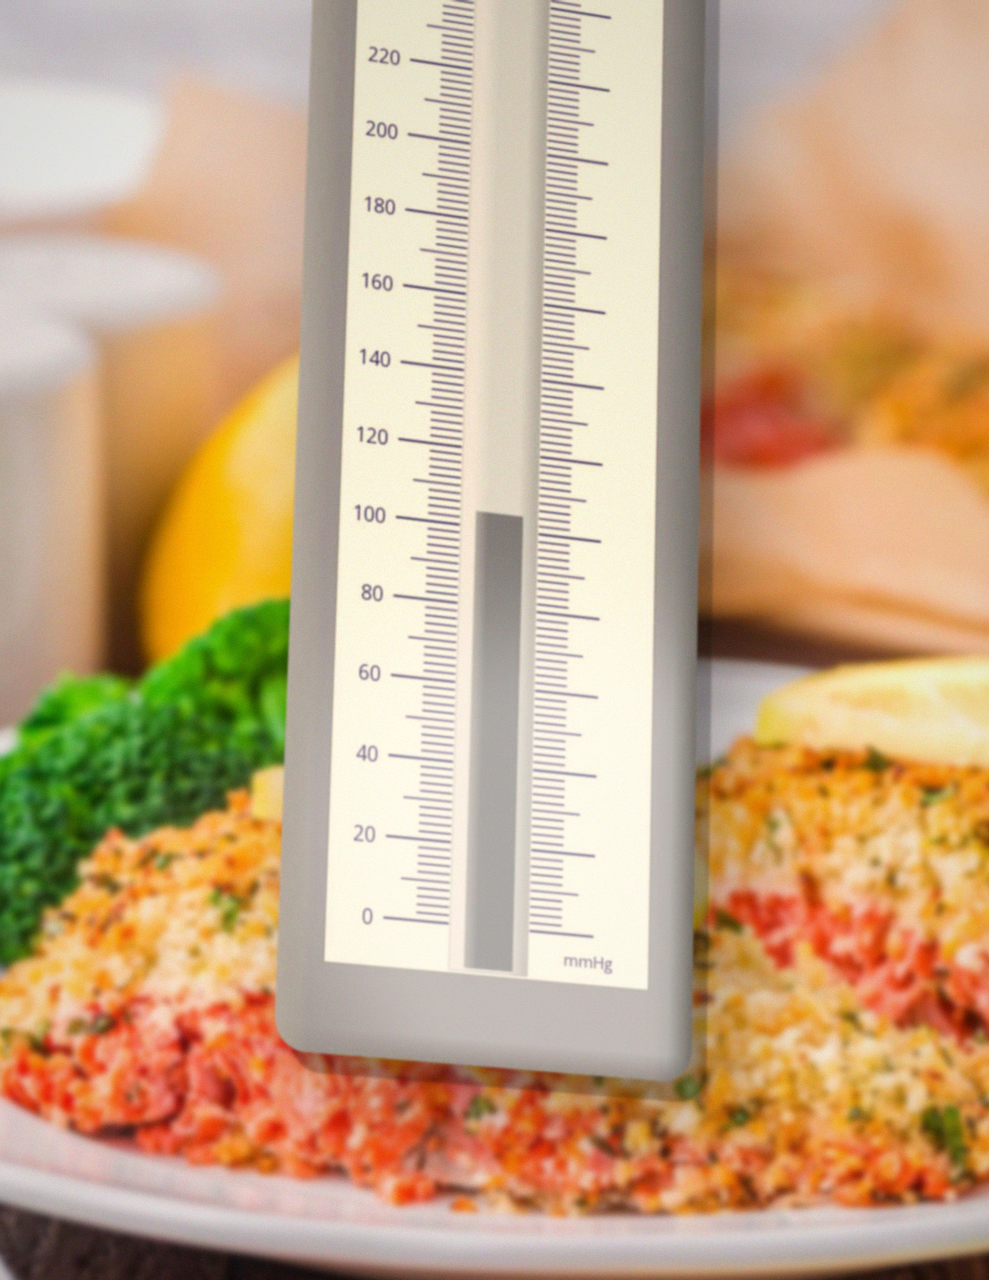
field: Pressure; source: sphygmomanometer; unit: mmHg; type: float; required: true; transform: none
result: 104 mmHg
